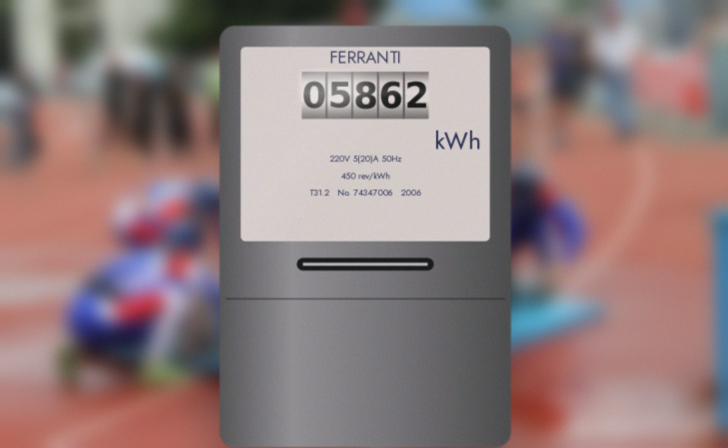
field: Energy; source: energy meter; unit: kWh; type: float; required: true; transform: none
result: 5862 kWh
